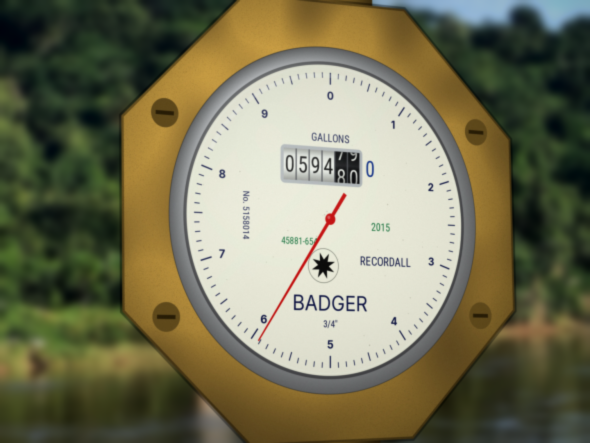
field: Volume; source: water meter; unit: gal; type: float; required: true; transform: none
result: 594795.9 gal
